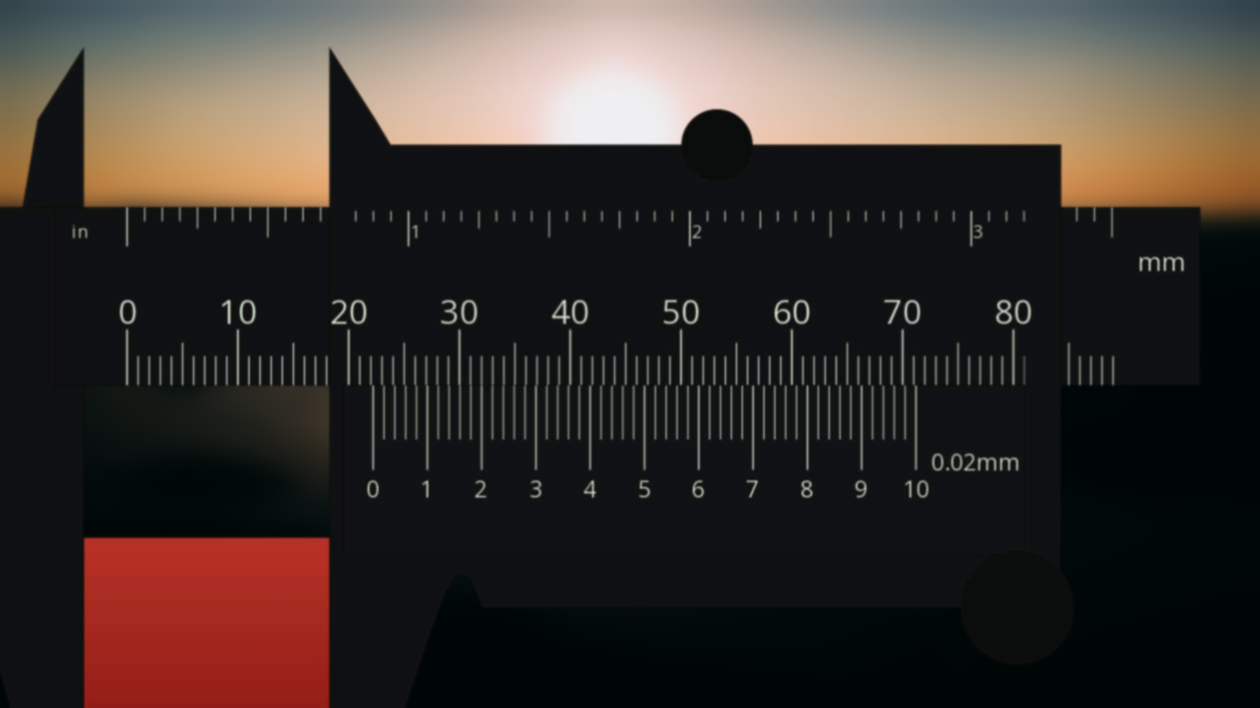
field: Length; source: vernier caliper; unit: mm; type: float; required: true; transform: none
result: 22.2 mm
